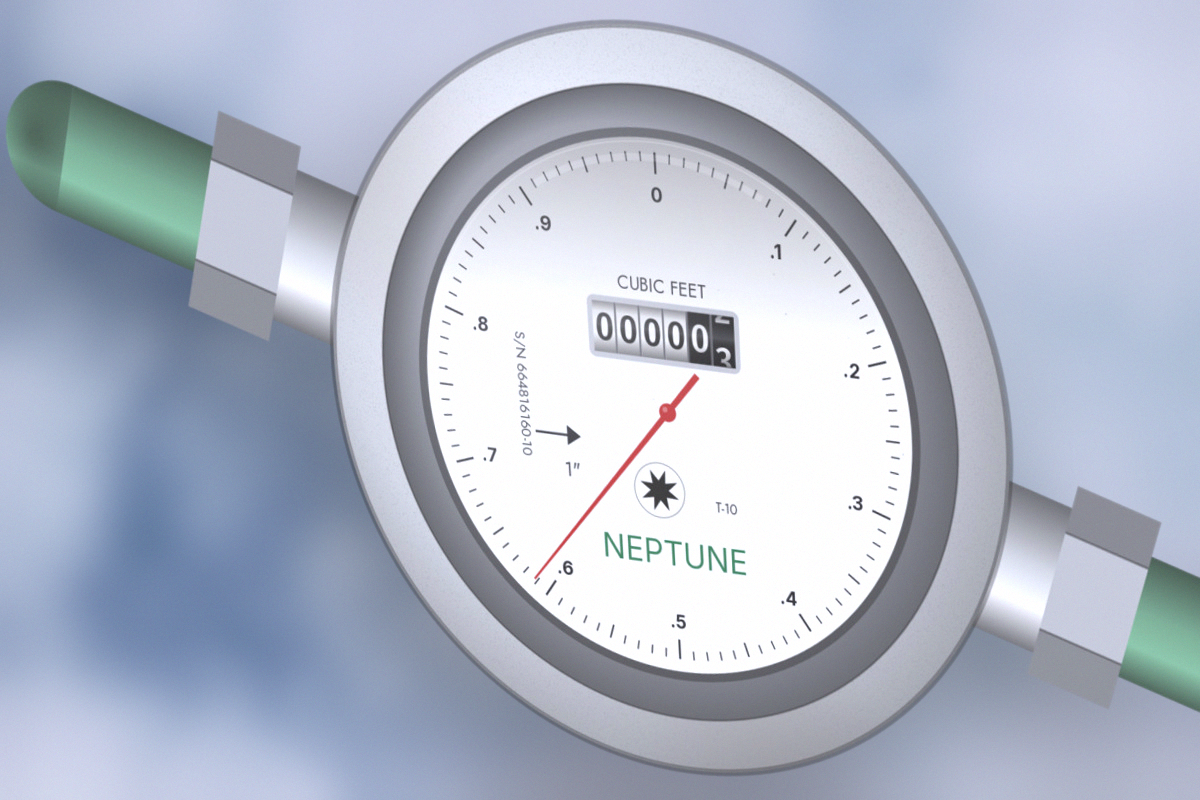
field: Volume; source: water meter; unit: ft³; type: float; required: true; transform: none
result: 2.61 ft³
